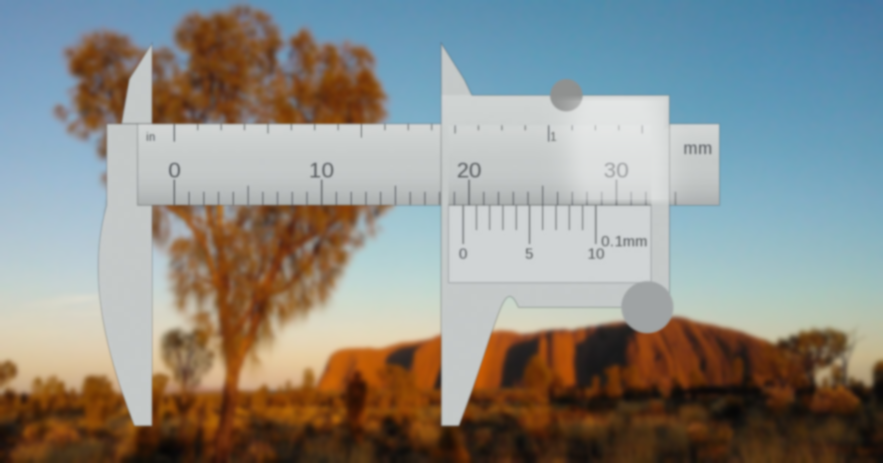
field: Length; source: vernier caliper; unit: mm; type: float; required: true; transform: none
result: 19.6 mm
